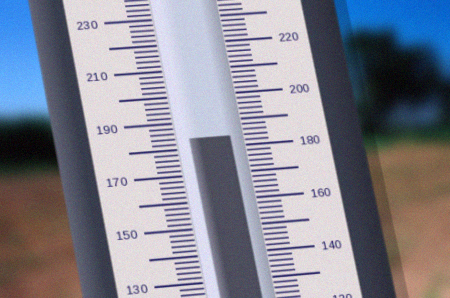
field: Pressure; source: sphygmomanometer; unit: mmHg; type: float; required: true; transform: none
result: 184 mmHg
